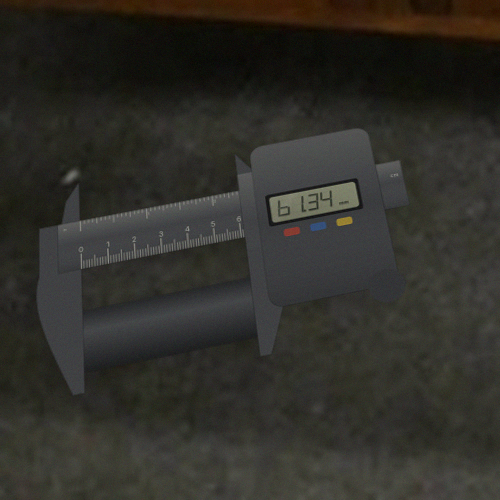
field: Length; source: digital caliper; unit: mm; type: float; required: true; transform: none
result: 61.34 mm
